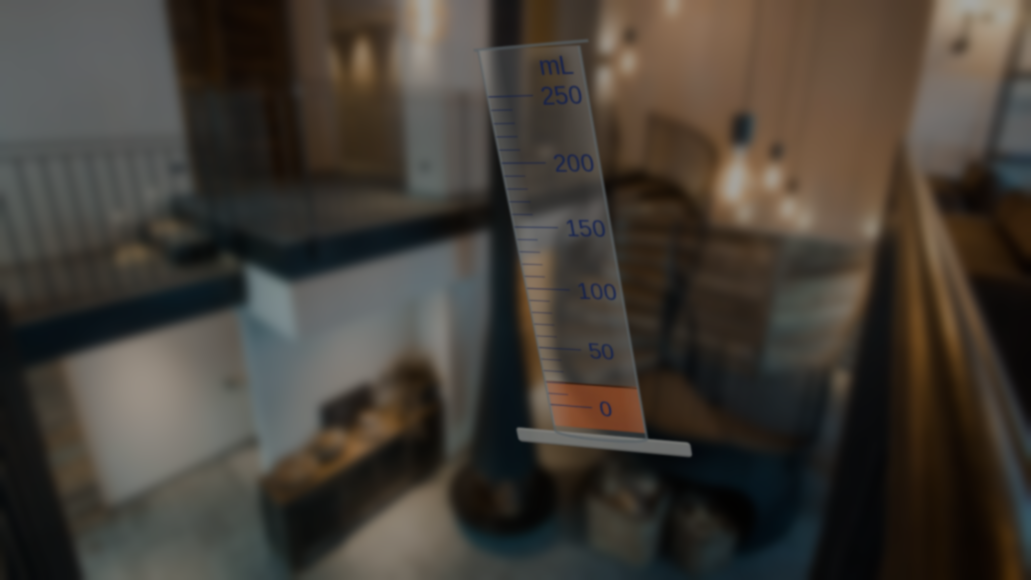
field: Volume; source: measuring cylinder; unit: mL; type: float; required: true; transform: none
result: 20 mL
